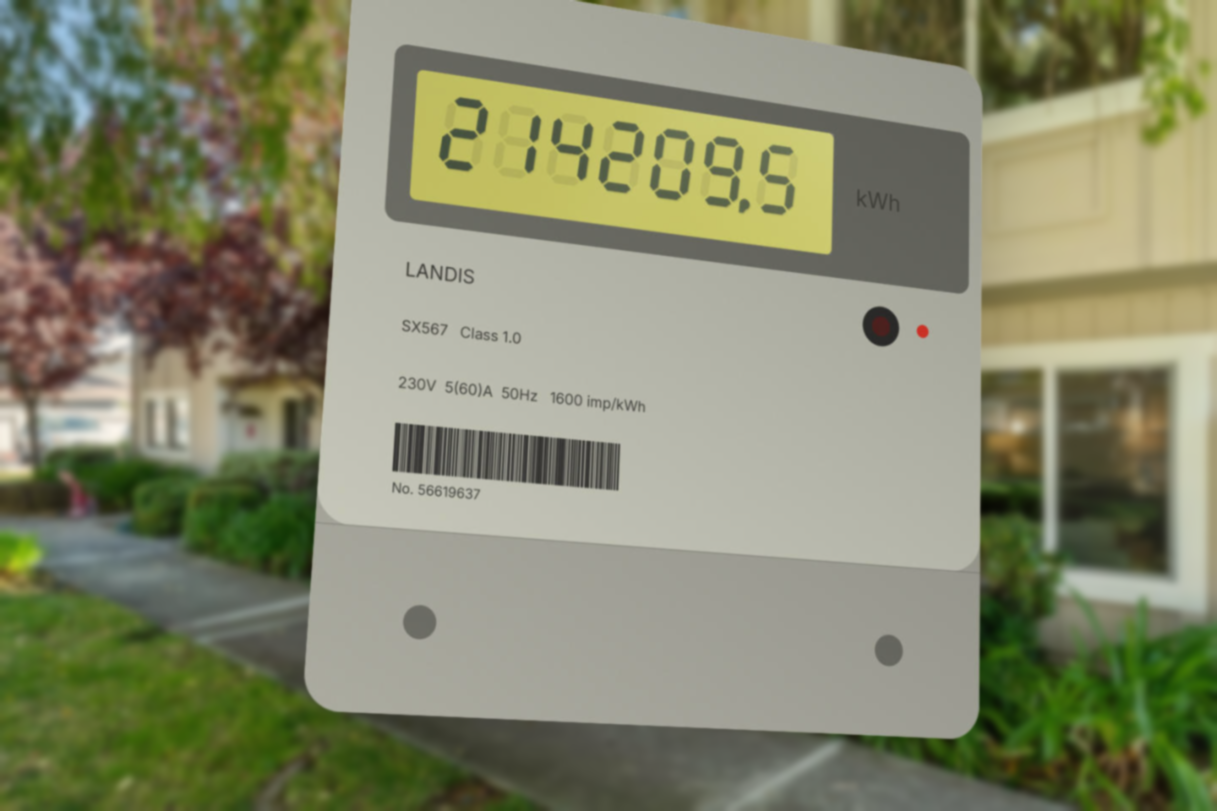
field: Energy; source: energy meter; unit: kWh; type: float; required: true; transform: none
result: 214209.5 kWh
